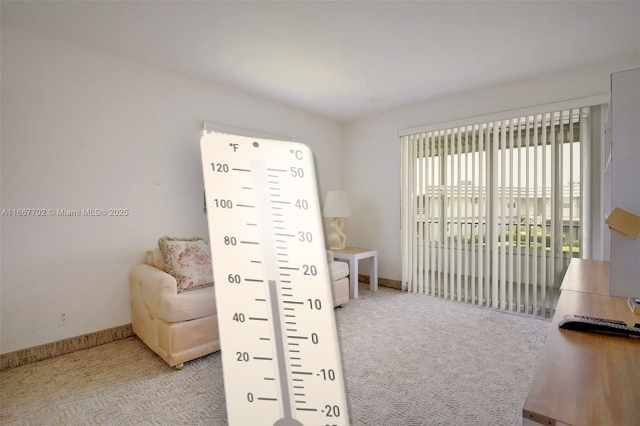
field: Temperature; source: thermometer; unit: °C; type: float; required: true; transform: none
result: 16 °C
